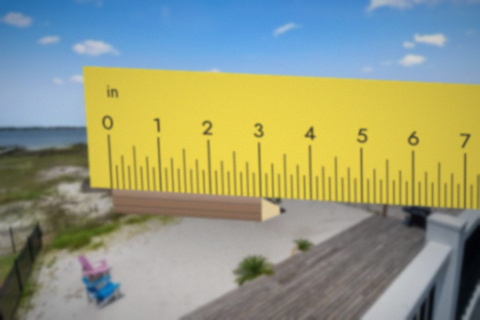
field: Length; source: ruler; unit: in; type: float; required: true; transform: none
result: 3.5 in
